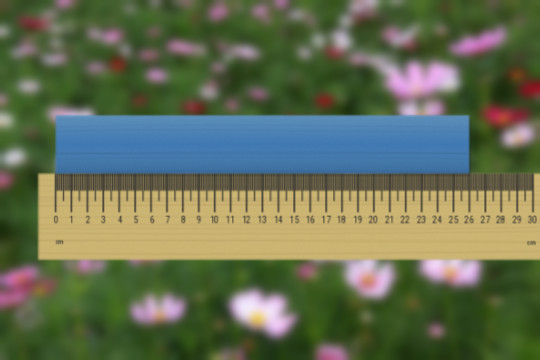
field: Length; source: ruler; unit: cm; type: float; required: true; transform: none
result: 26 cm
